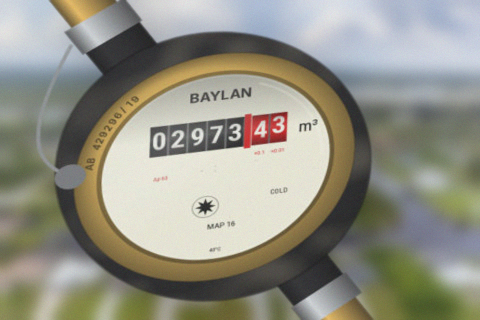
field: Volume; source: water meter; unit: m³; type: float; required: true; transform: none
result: 2973.43 m³
